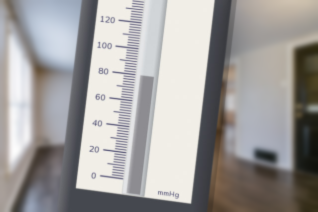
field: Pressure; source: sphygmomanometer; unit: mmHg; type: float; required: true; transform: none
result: 80 mmHg
